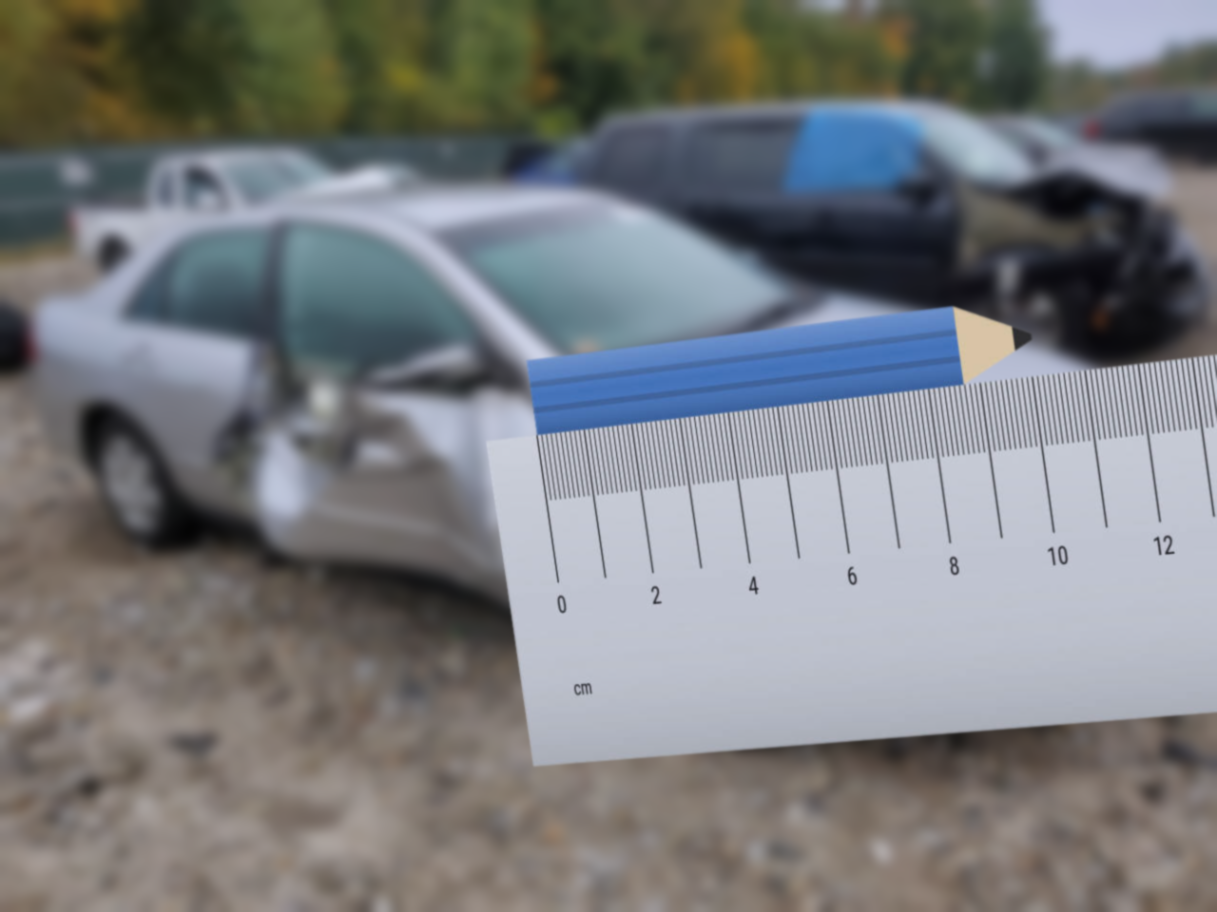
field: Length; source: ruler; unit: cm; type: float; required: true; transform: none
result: 10.1 cm
